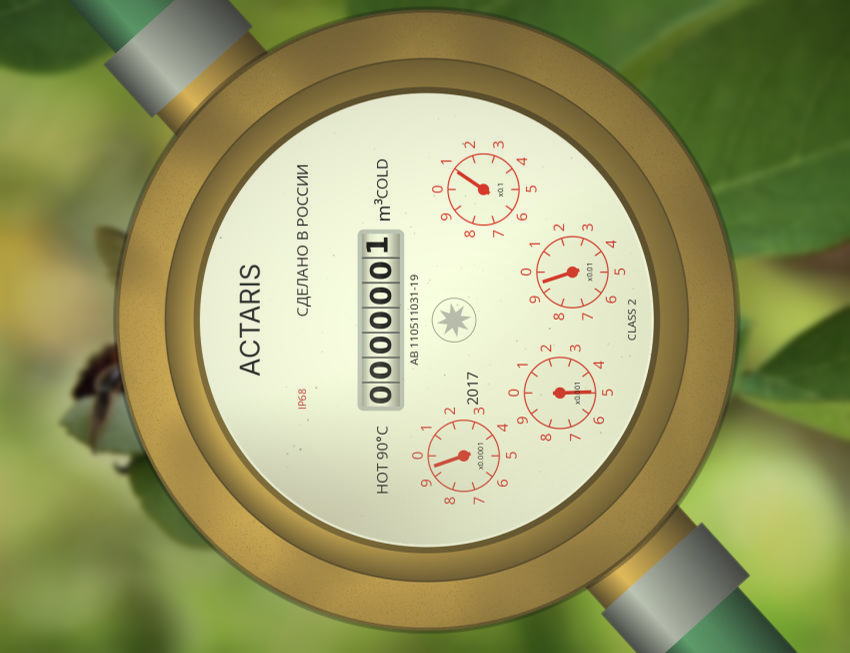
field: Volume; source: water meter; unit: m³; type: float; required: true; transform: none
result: 1.0949 m³
